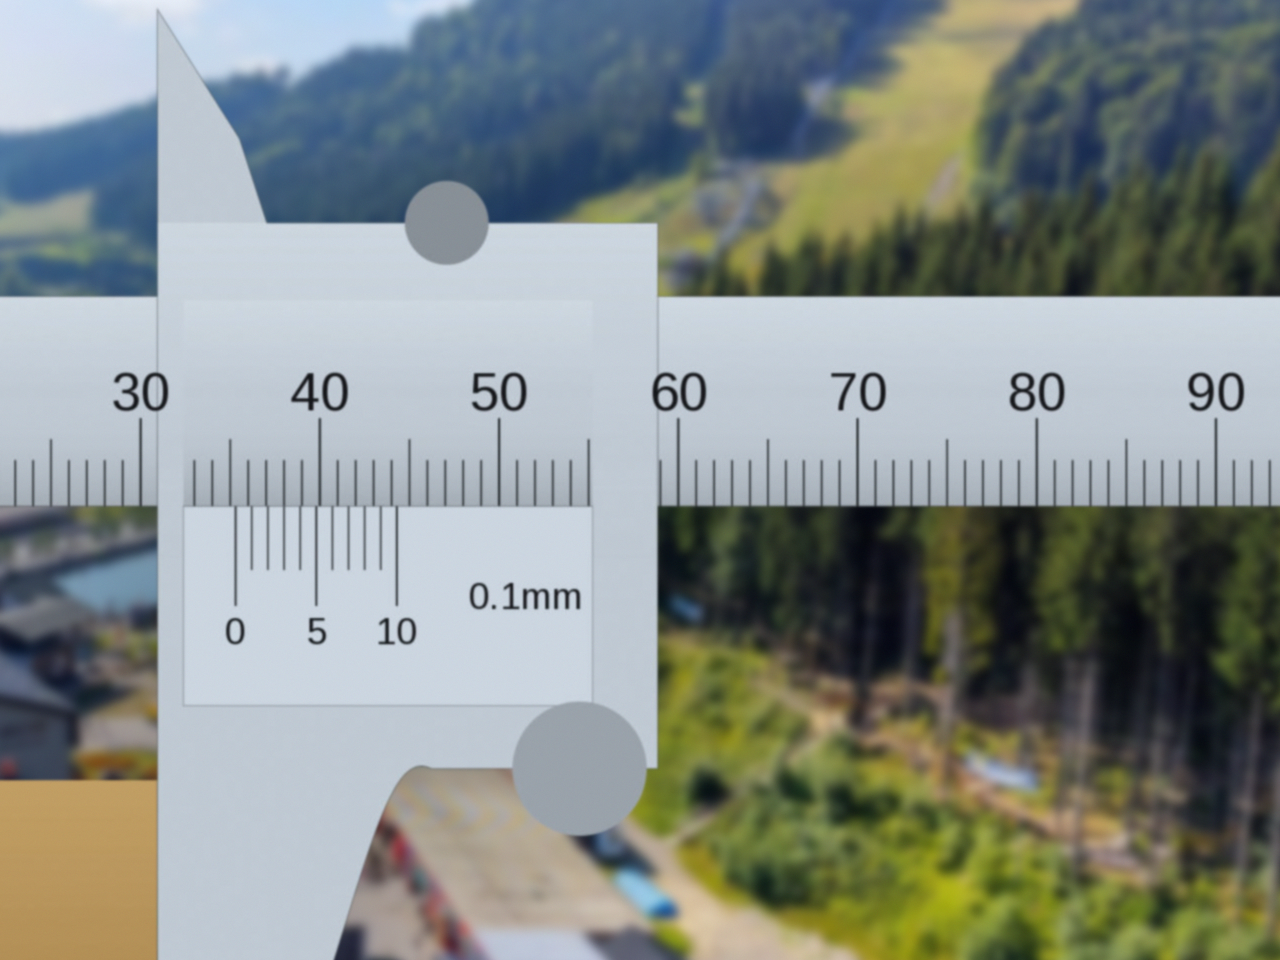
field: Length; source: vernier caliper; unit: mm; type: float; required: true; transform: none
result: 35.3 mm
